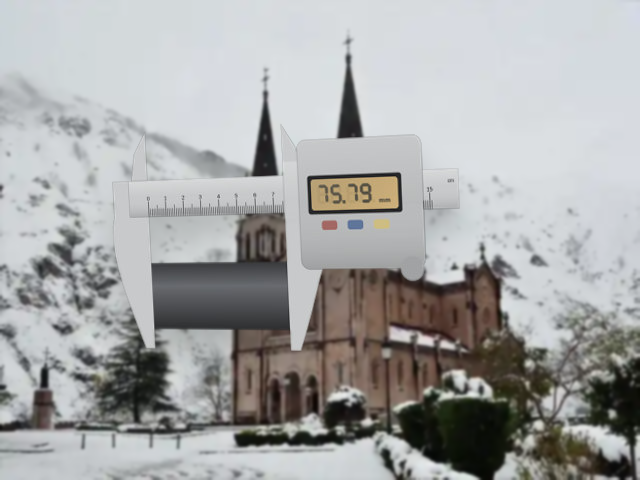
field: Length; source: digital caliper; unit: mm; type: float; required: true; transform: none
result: 75.79 mm
